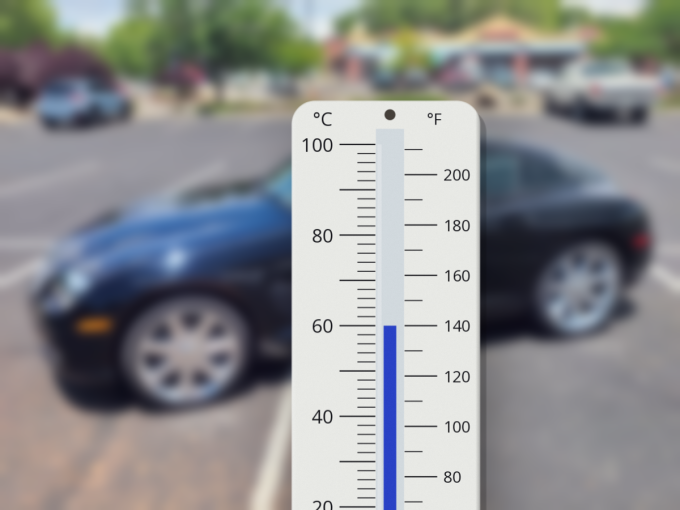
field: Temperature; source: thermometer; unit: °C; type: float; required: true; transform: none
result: 60 °C
